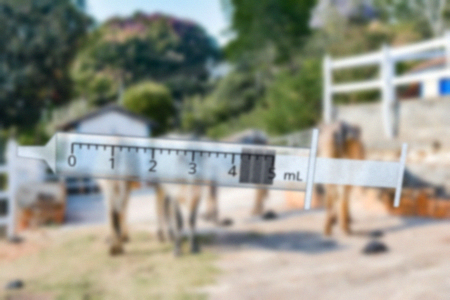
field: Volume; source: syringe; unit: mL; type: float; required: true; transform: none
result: 4.2 mL
